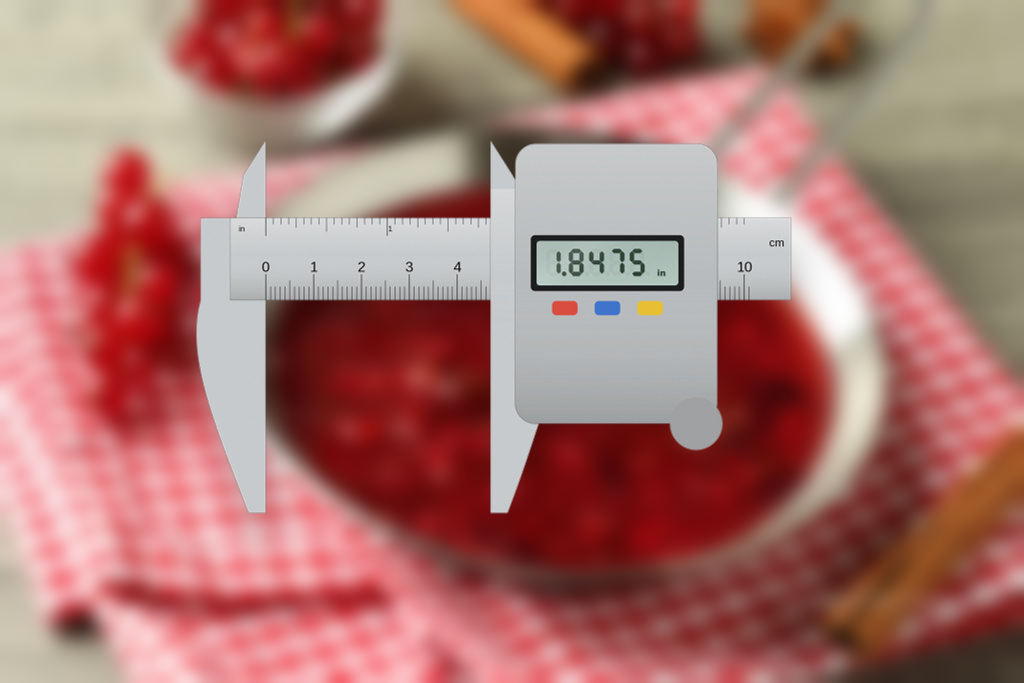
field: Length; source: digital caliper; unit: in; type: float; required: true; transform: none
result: 1.8475 in
